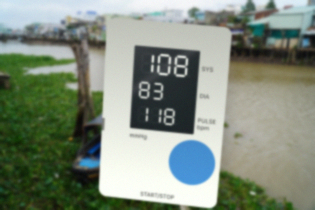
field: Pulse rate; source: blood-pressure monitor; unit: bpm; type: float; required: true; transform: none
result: 118 bpm
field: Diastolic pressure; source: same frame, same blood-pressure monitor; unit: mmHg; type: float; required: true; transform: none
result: 83 mmHg
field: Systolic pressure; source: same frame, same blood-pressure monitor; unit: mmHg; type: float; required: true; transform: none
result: 108 mmHg
